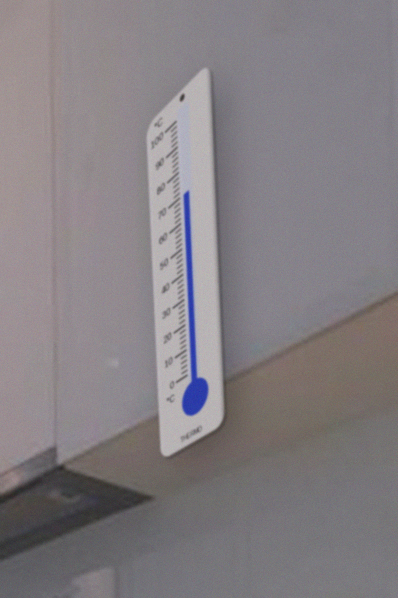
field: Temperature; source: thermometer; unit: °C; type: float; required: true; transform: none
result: 70 °C
